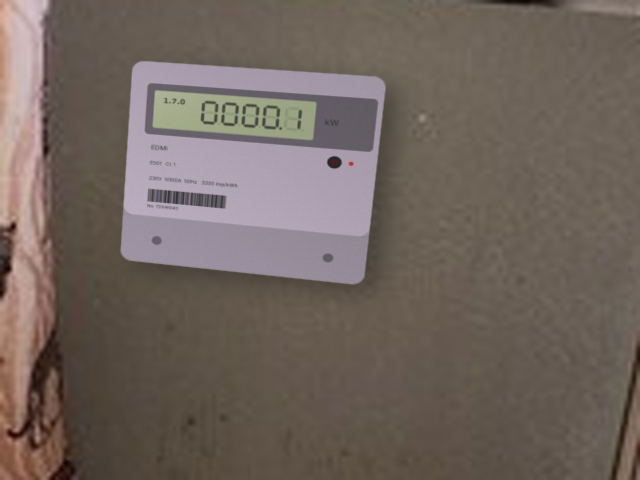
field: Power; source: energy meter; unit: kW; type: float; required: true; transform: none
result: 0.1 kW
